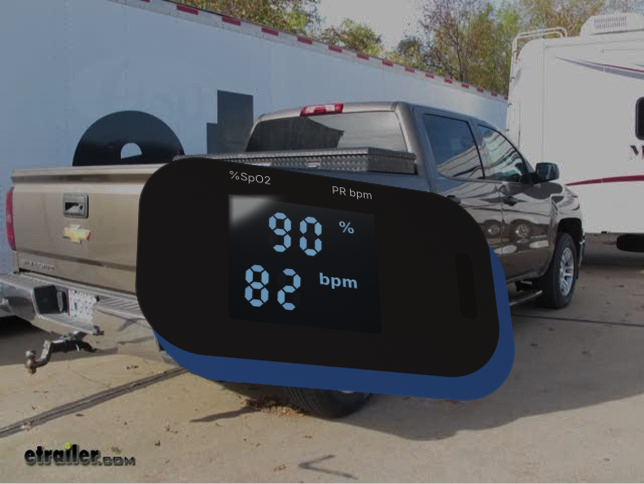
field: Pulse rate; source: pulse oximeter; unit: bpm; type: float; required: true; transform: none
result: 82 bpm
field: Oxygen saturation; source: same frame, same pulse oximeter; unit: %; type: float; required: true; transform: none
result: 90 %
